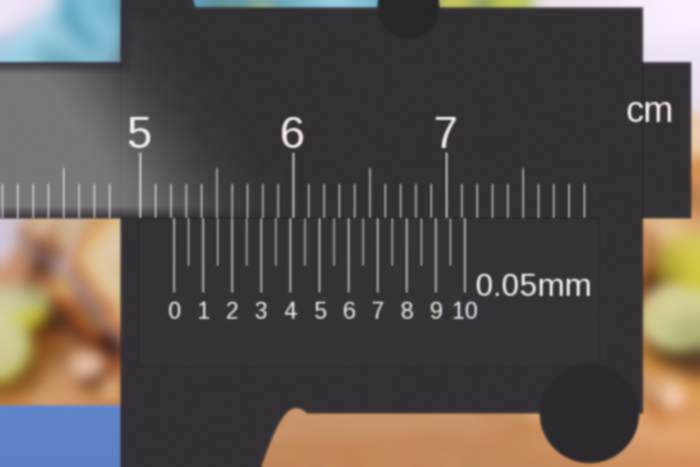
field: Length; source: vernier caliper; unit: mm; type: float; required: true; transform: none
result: 52.2 mm
